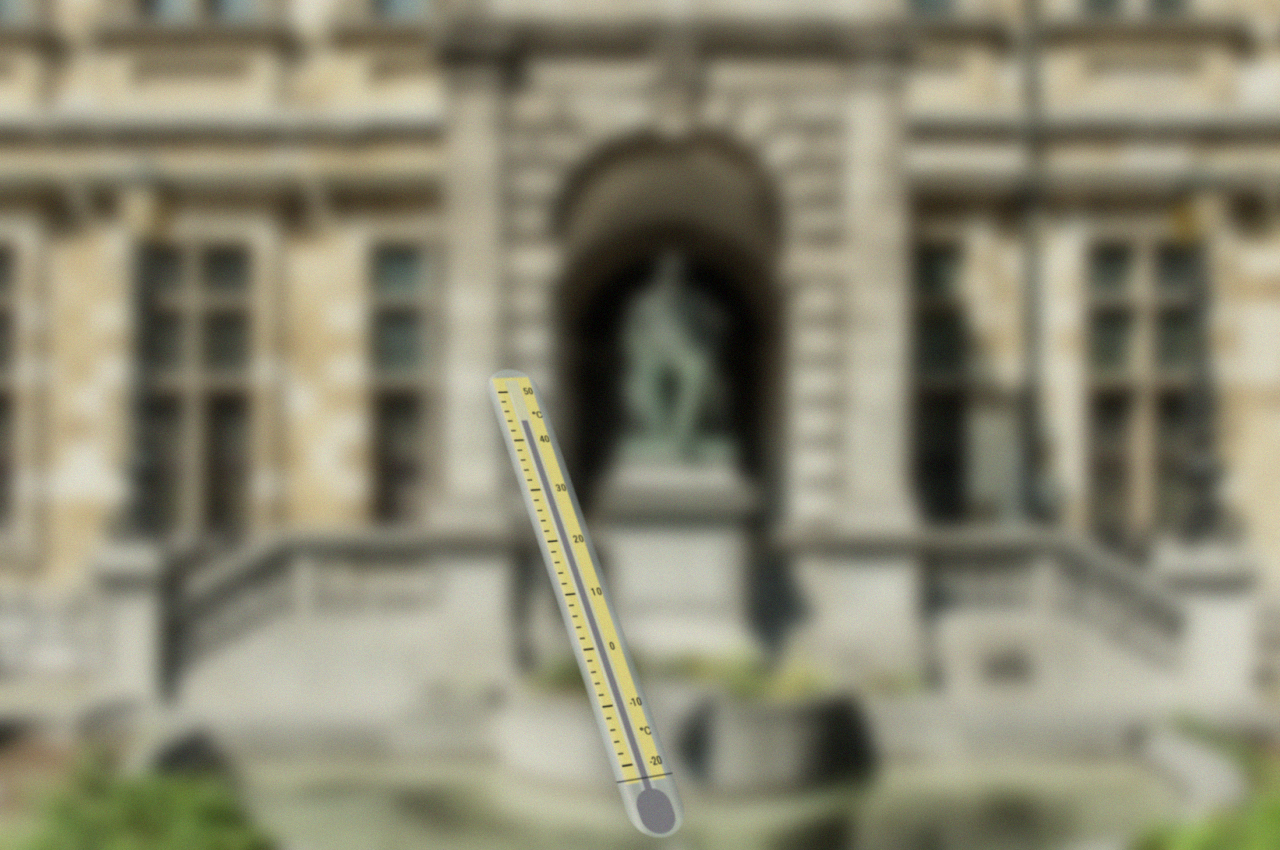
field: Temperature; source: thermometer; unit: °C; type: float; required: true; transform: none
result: 44 °C
